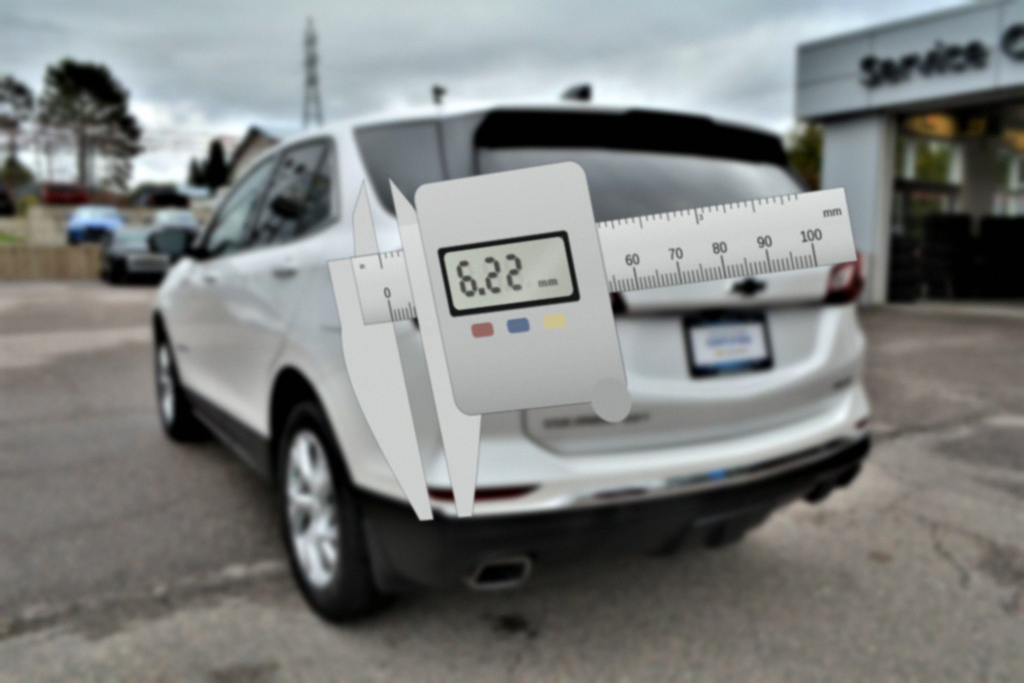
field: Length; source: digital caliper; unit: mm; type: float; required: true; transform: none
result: 6.22 mm
